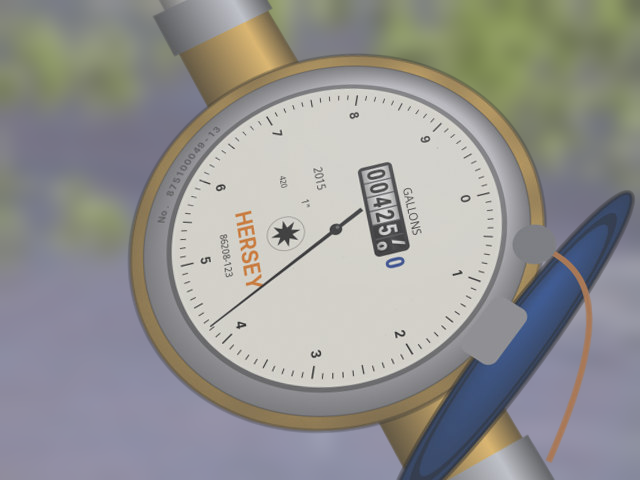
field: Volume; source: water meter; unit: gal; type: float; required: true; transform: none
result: 42574.2 gal
